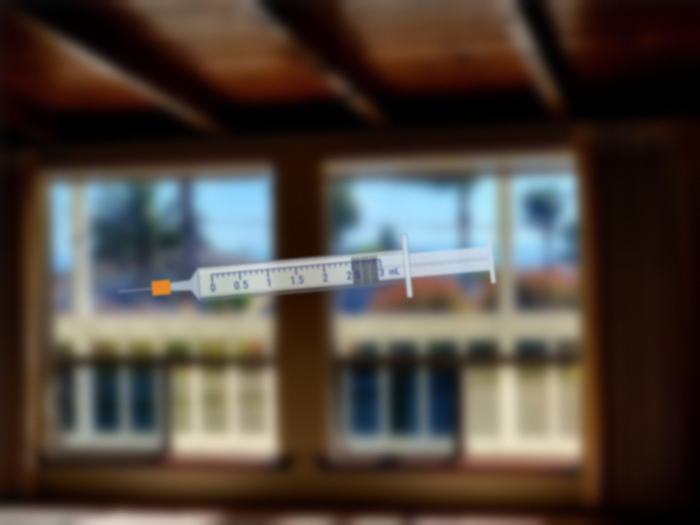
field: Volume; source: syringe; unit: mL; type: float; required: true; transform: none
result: 2.5 mL
